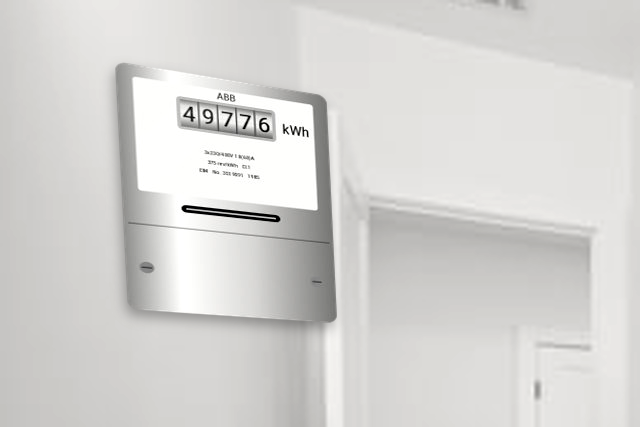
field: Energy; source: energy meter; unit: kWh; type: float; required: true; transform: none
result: 49776 kWh
